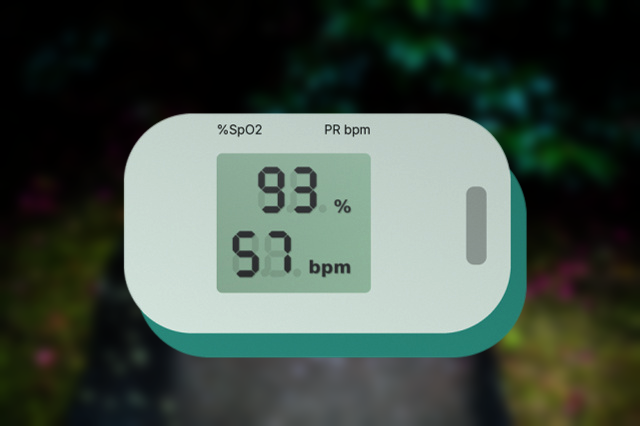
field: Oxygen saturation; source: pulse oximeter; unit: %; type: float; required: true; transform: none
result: 93 %
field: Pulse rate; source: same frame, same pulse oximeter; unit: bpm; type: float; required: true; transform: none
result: 57 bpm
